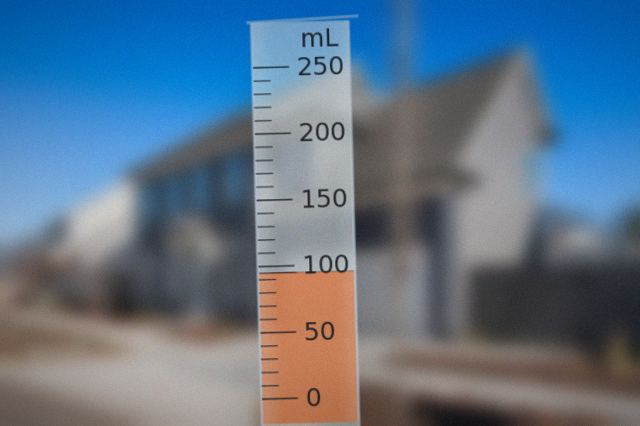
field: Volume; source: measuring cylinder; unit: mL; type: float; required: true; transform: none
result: 95 mL
